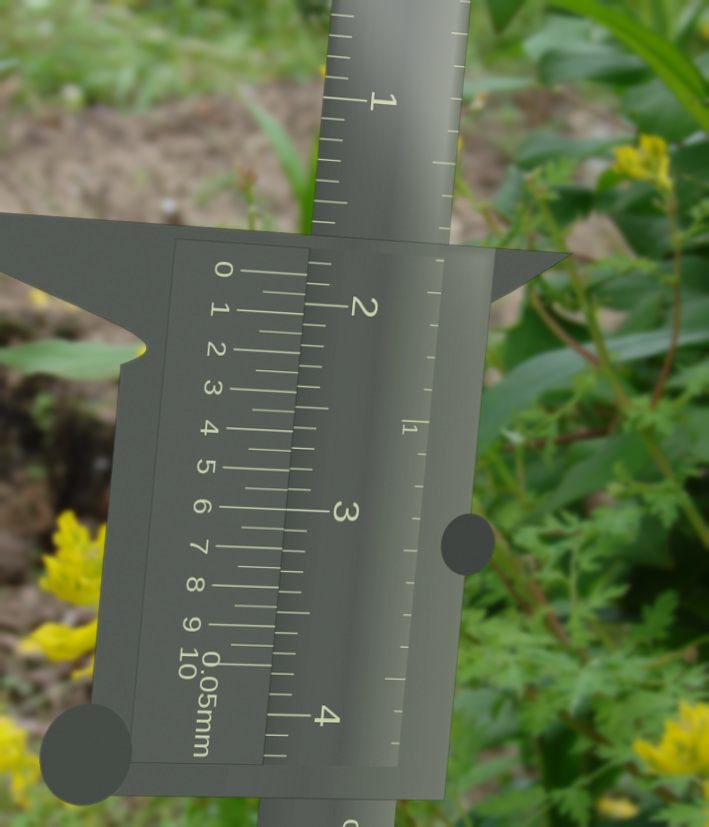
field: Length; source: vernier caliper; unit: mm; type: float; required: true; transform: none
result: 18.6 mm
